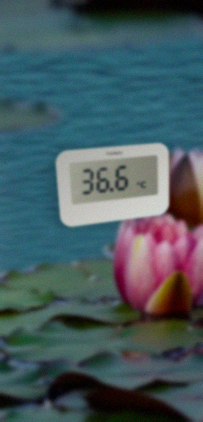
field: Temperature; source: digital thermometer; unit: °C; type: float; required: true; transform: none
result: 36.6 °C
